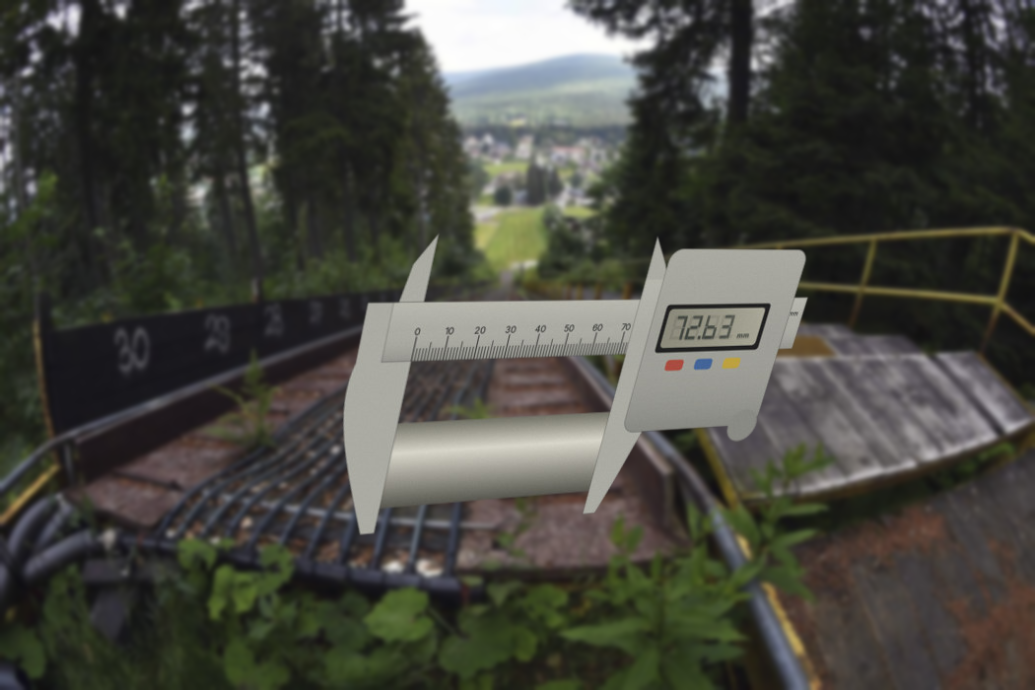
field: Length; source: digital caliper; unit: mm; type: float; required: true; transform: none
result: 72.63 mm
